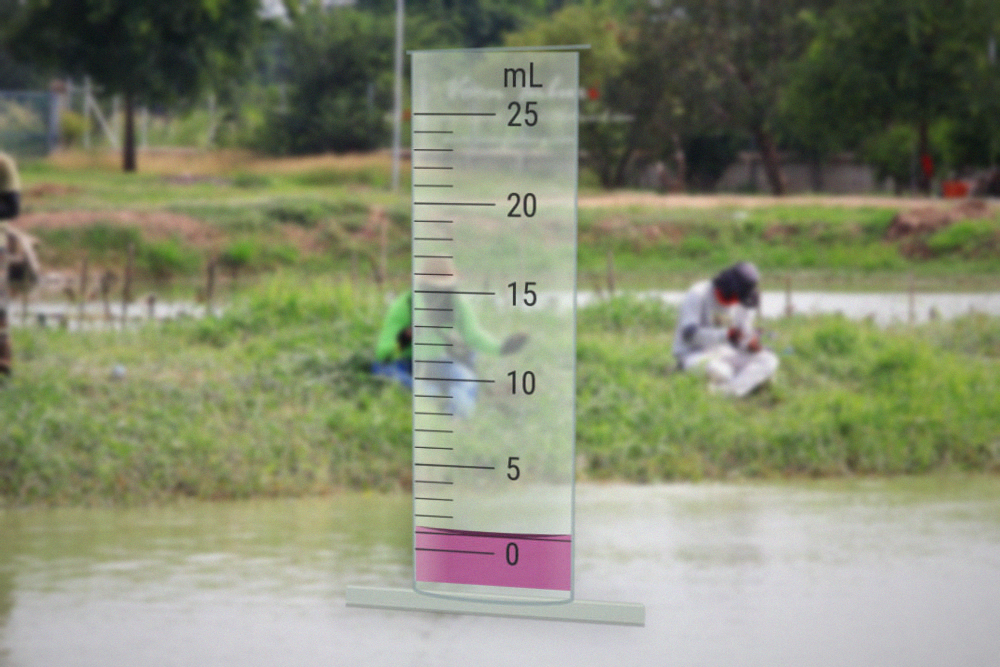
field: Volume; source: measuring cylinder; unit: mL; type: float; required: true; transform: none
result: 1 mL
